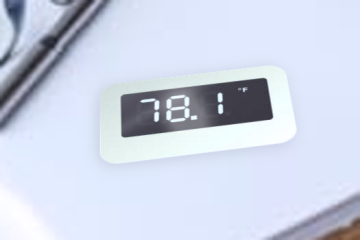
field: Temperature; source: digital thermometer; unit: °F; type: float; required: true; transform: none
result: 78.1 °F
